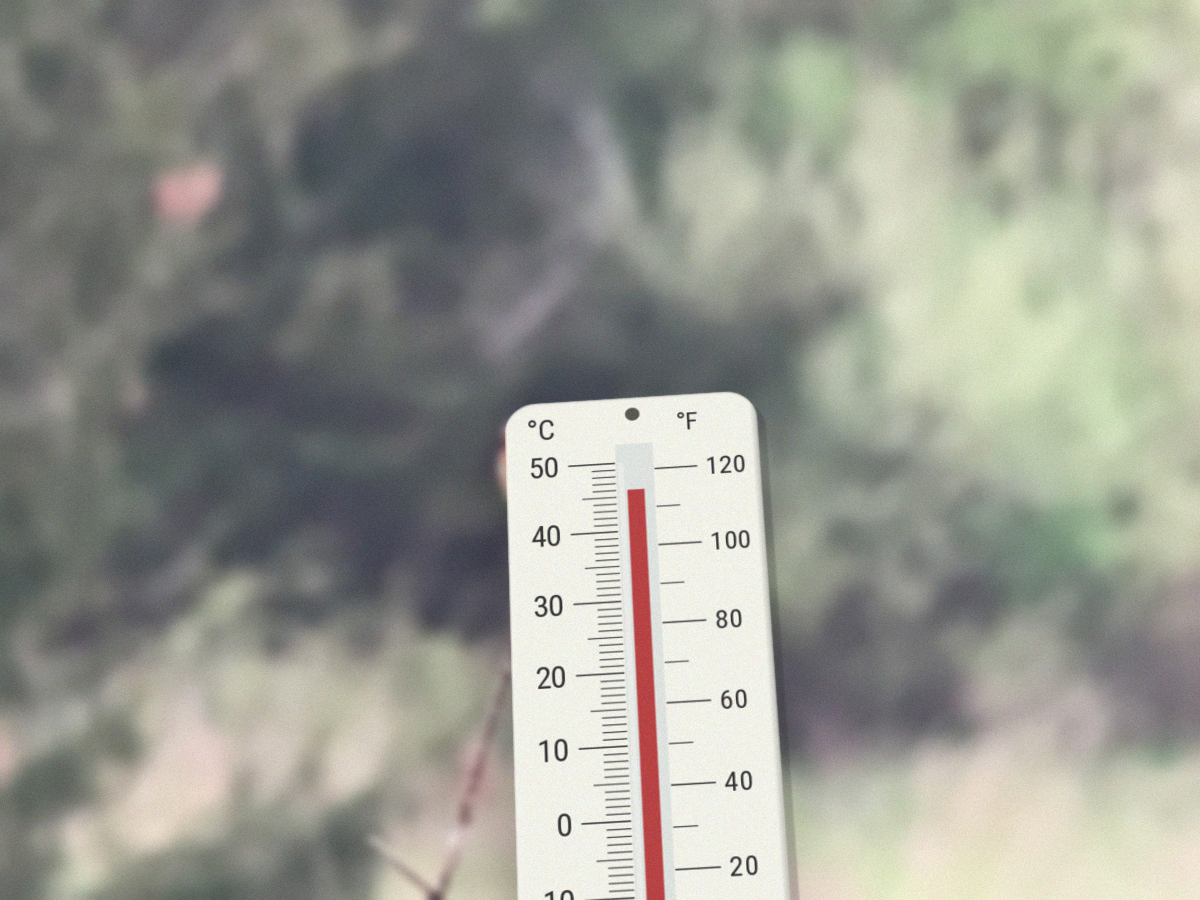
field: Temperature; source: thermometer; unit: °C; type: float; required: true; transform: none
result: 46 °C
